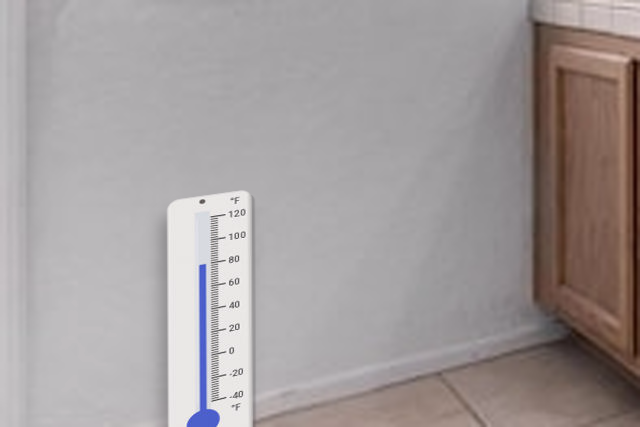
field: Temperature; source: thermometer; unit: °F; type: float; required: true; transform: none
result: 80 °F
